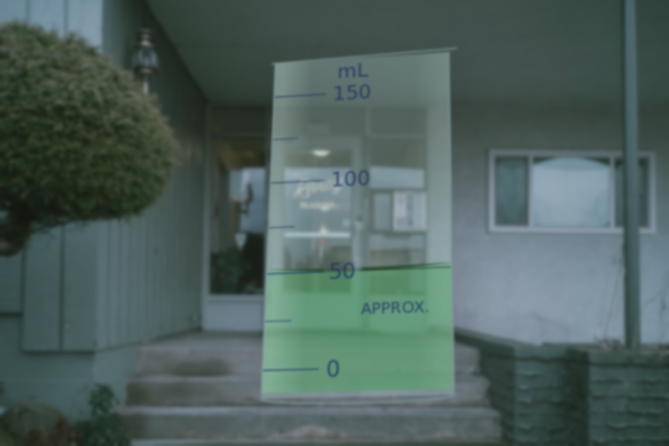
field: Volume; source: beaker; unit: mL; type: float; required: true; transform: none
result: 50 mL
